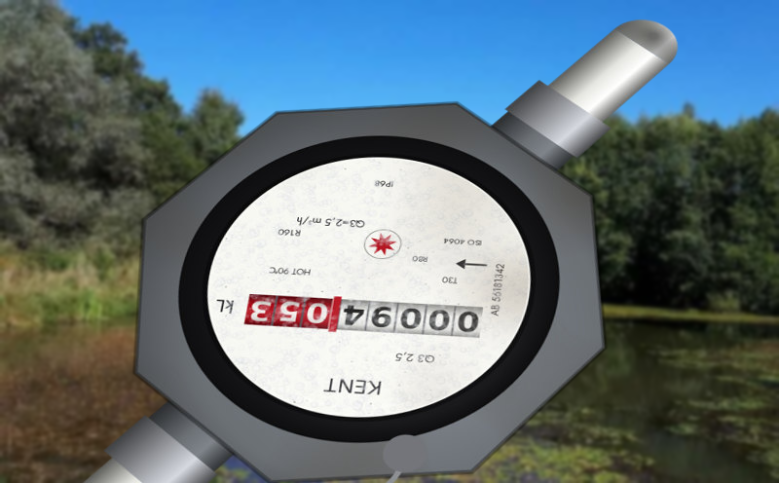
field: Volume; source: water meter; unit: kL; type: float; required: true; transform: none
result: 94.053 kL
